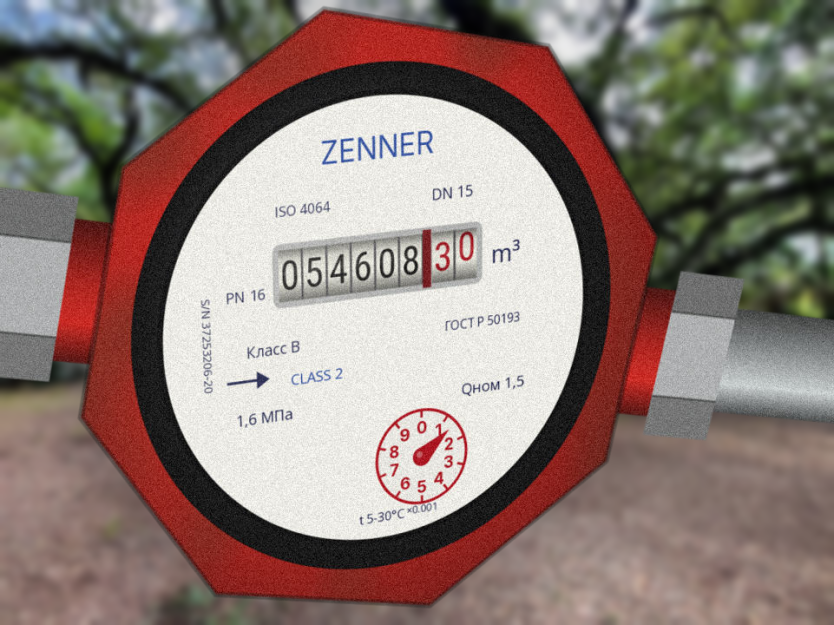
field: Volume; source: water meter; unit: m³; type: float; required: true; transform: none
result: 54608.301 m³
